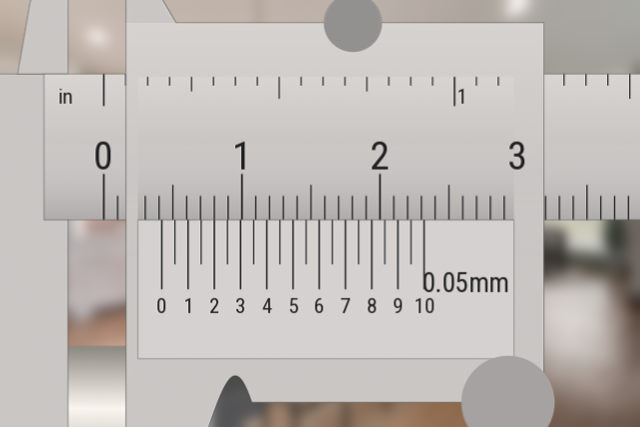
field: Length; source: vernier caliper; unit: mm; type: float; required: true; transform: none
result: 4.2 mm
